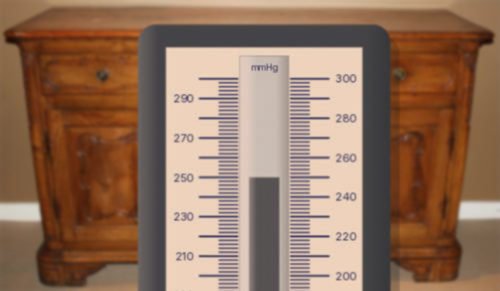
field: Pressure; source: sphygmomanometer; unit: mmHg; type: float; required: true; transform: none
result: 250 mmHg
